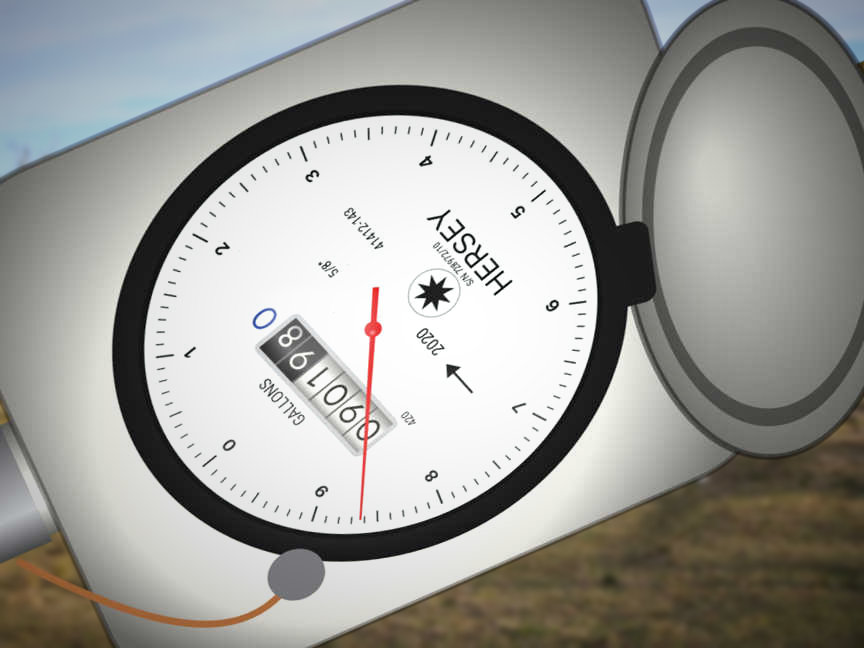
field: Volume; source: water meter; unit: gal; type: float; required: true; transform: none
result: 901978.6 gal
